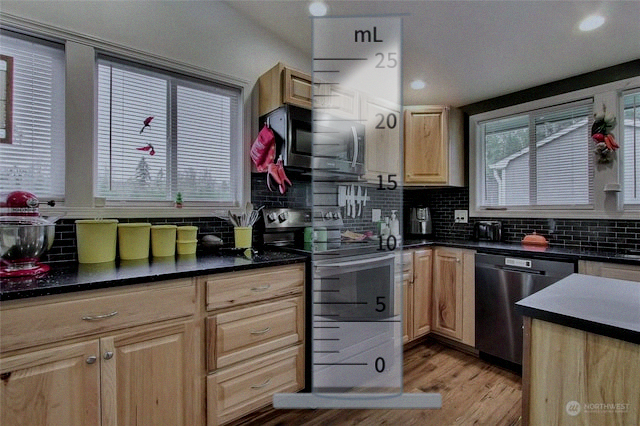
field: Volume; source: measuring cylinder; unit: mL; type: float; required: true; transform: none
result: 3.5 mL
